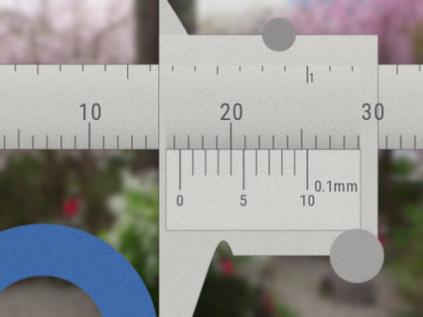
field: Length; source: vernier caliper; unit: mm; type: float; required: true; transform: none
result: 16.4 mm
